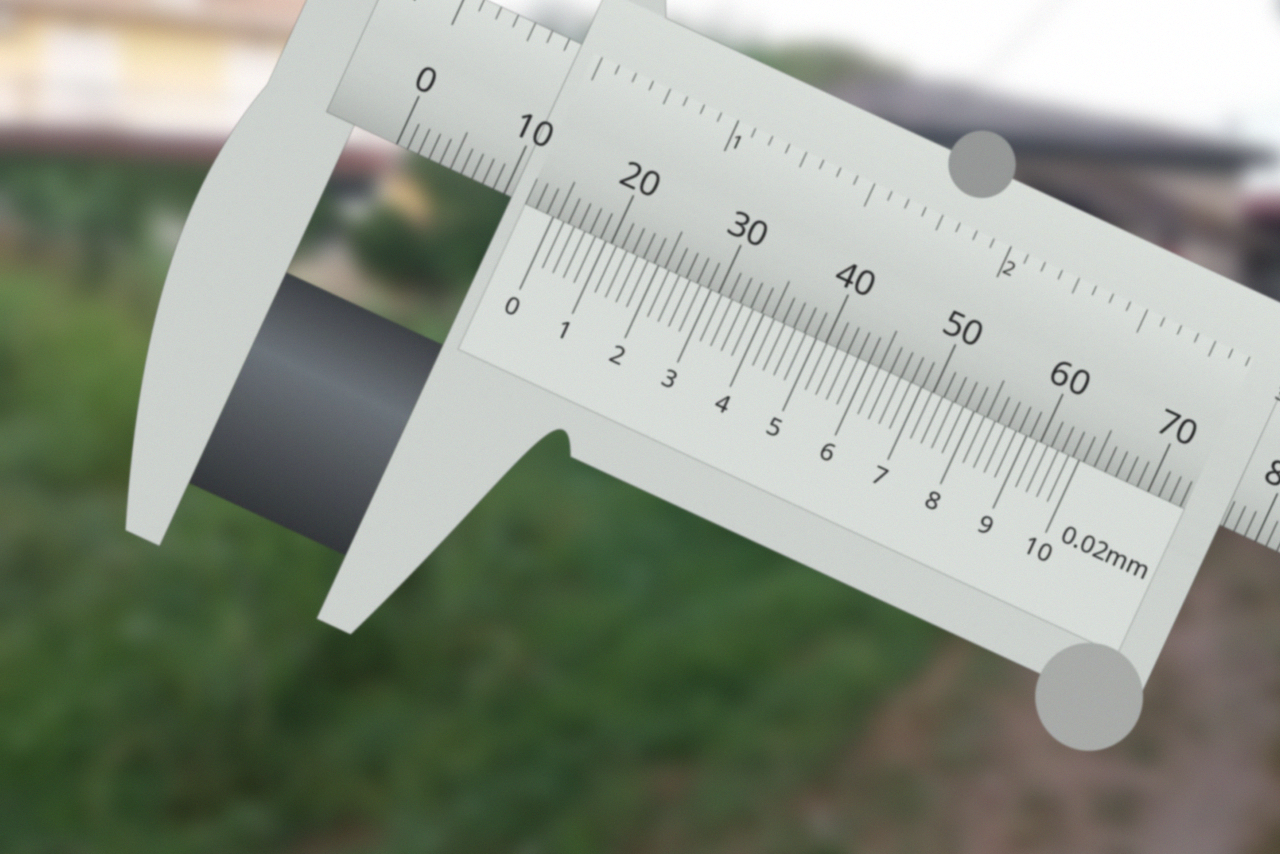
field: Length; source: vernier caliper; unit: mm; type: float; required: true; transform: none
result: 14.6 mm
